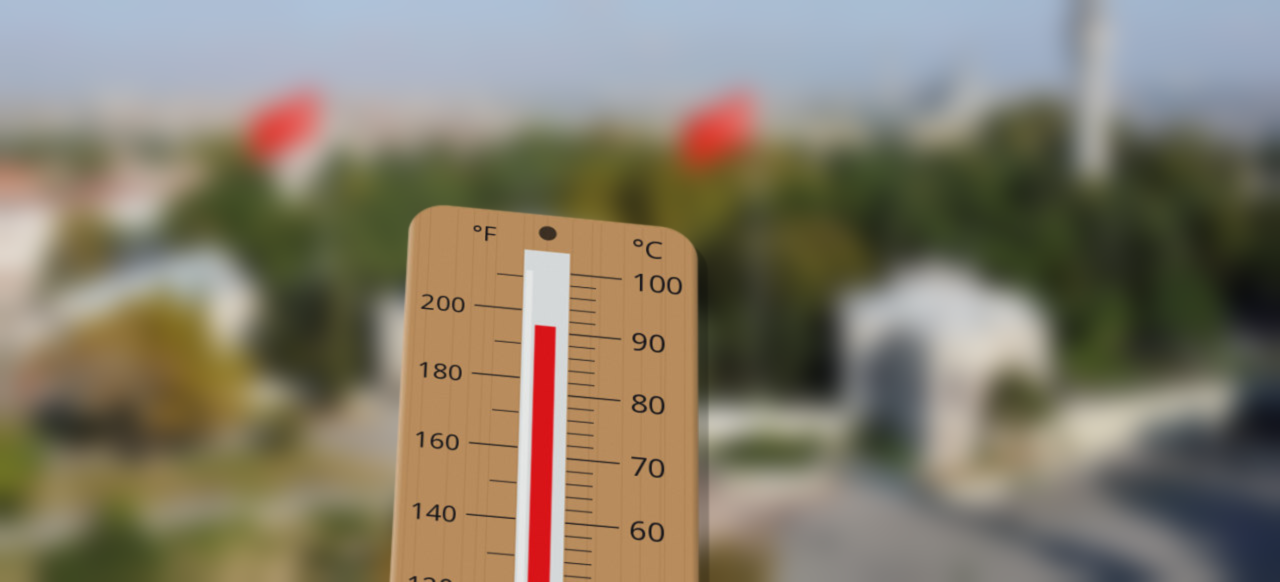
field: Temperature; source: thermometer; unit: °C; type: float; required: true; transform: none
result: 91 °C
